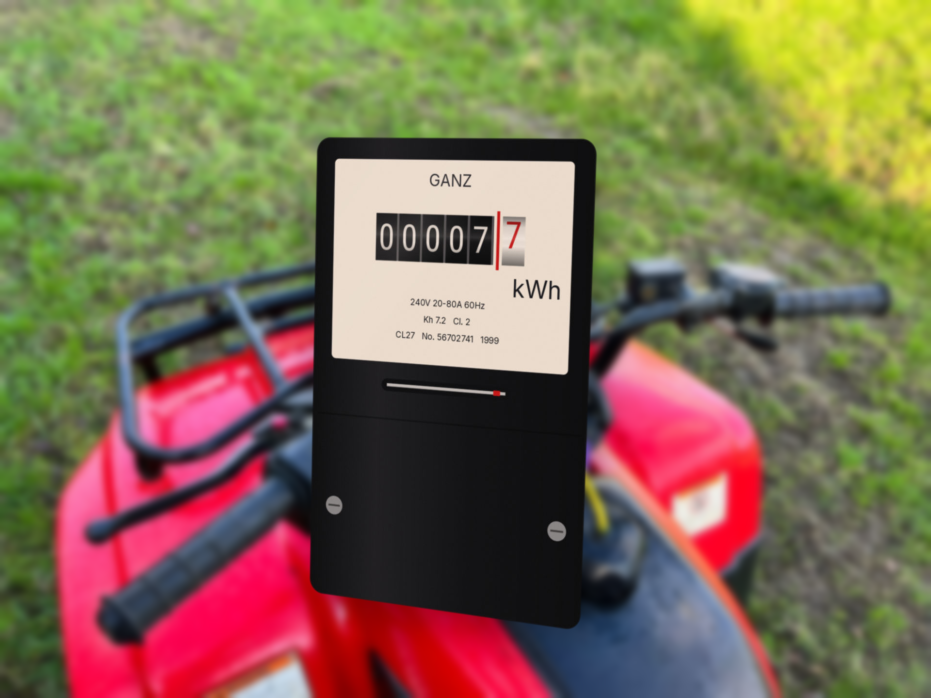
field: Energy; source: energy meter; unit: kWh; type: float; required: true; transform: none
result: 7.7 kWh
